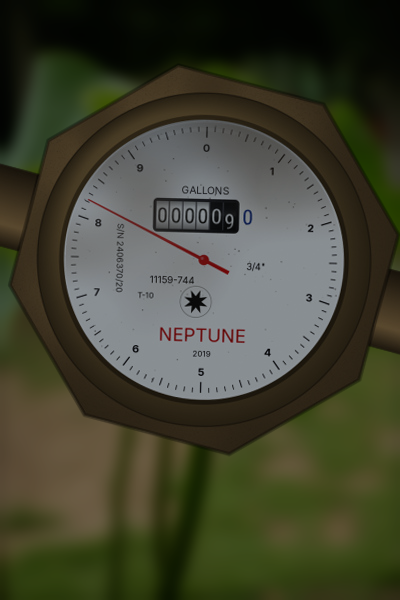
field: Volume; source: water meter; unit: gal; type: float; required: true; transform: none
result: 88.2 gal
